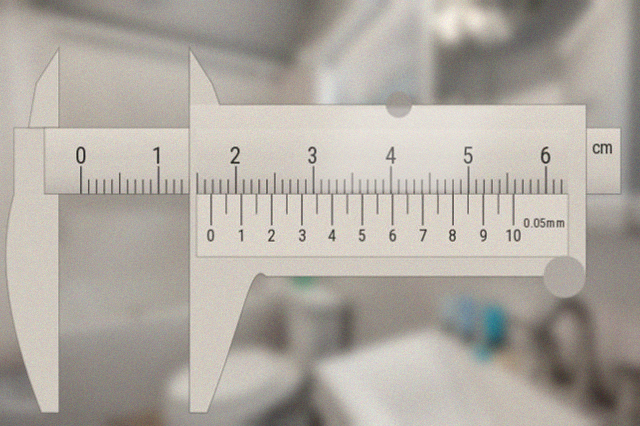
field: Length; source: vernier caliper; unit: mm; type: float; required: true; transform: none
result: 16.8 mm
